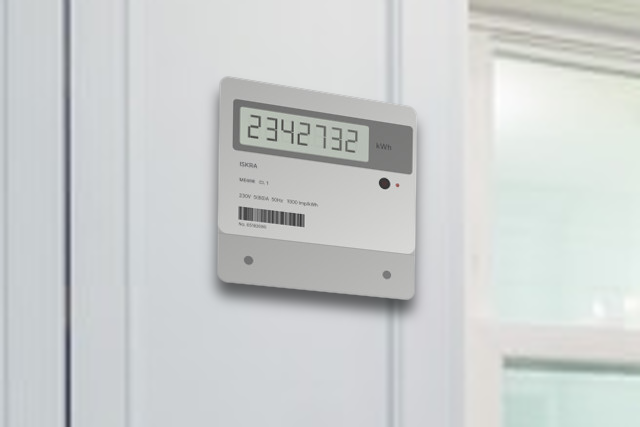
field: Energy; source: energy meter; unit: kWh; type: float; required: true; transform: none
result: 2342732 kWh
